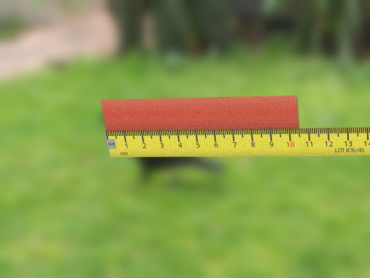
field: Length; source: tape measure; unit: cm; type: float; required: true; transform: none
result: 10.5 cm
